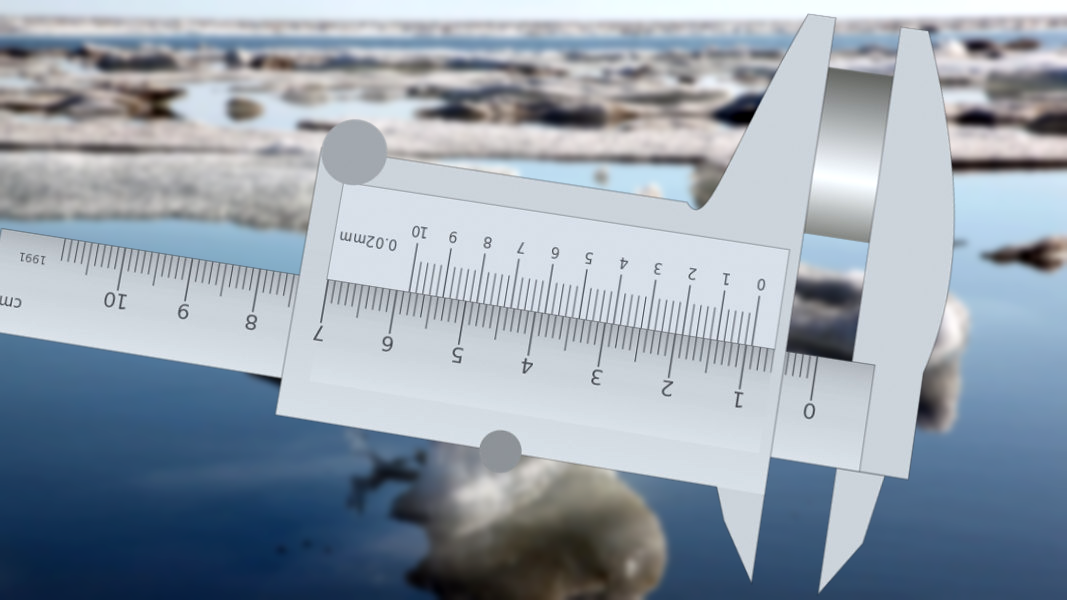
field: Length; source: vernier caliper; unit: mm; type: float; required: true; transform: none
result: 9.2 mm
